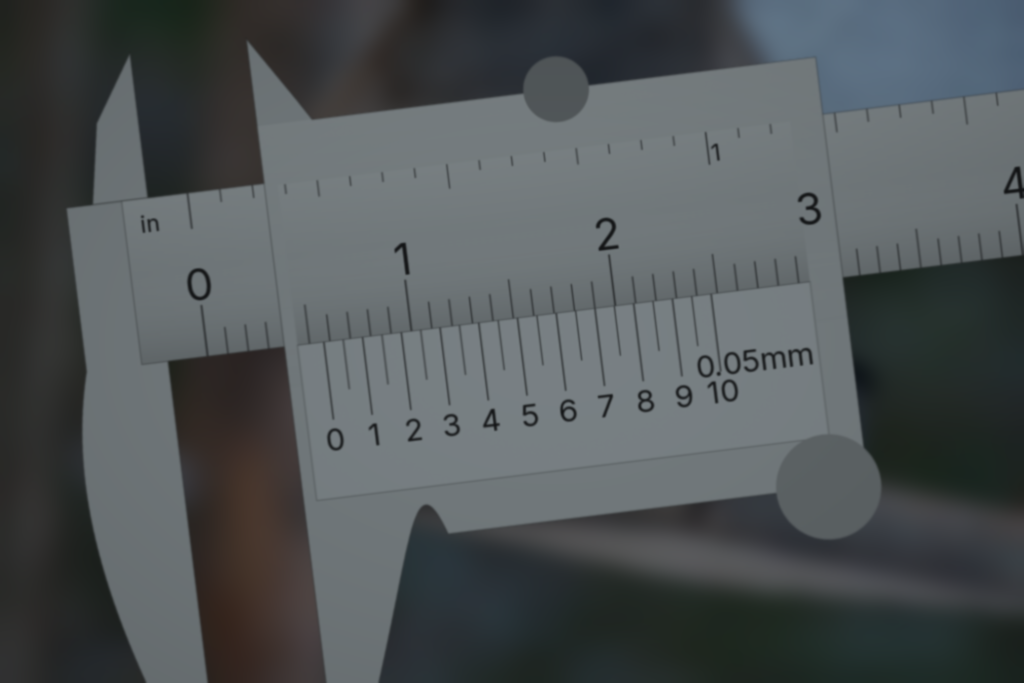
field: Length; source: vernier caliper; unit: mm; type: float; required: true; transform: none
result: 5.7 mm
